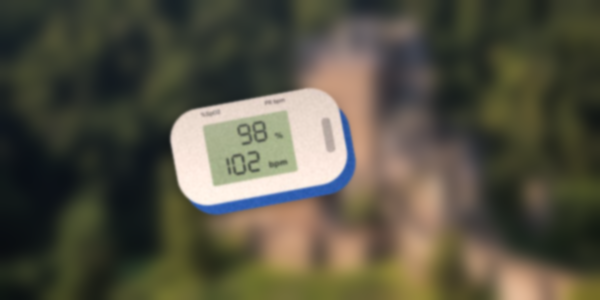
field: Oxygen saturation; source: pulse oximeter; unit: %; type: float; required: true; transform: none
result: 98 %
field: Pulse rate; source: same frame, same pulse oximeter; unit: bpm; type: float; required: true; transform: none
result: 102 bpm
